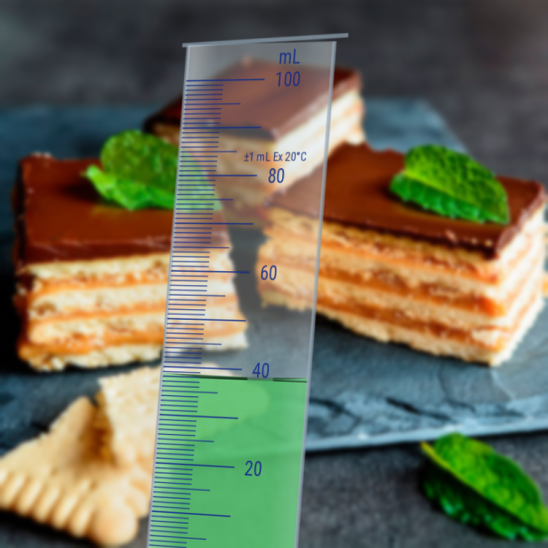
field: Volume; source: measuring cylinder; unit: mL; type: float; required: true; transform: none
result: 38 mL
